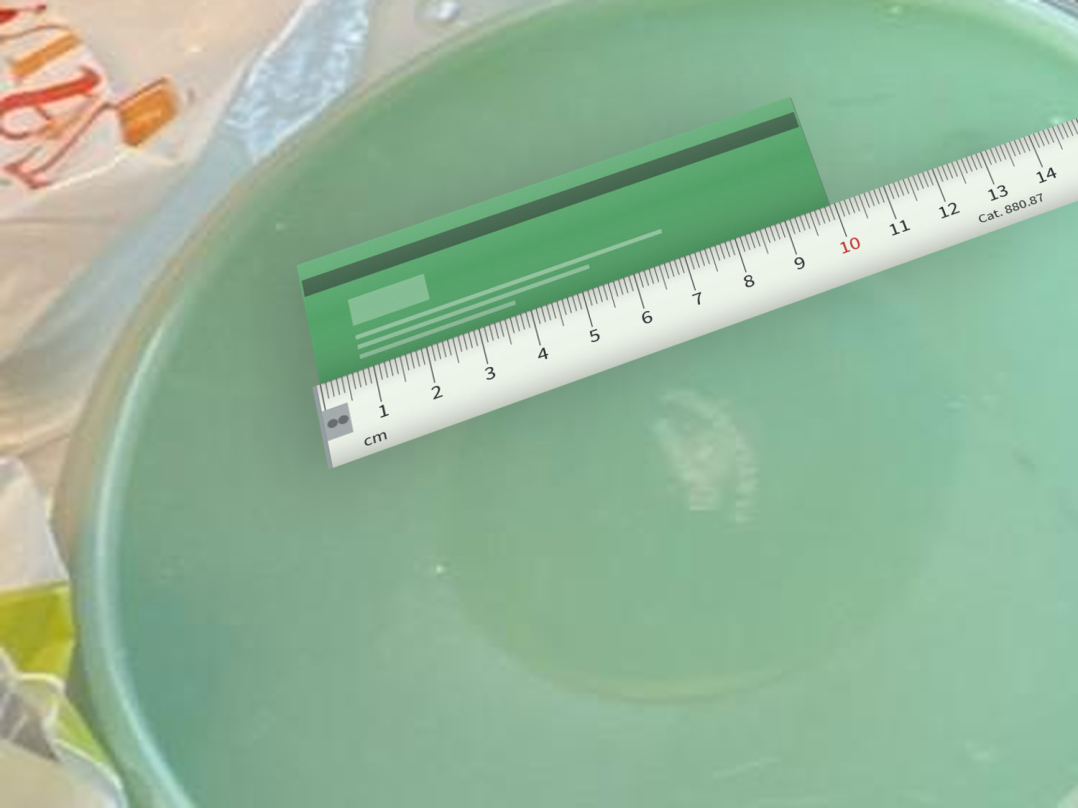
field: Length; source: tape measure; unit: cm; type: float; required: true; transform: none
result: 9.9 cm
